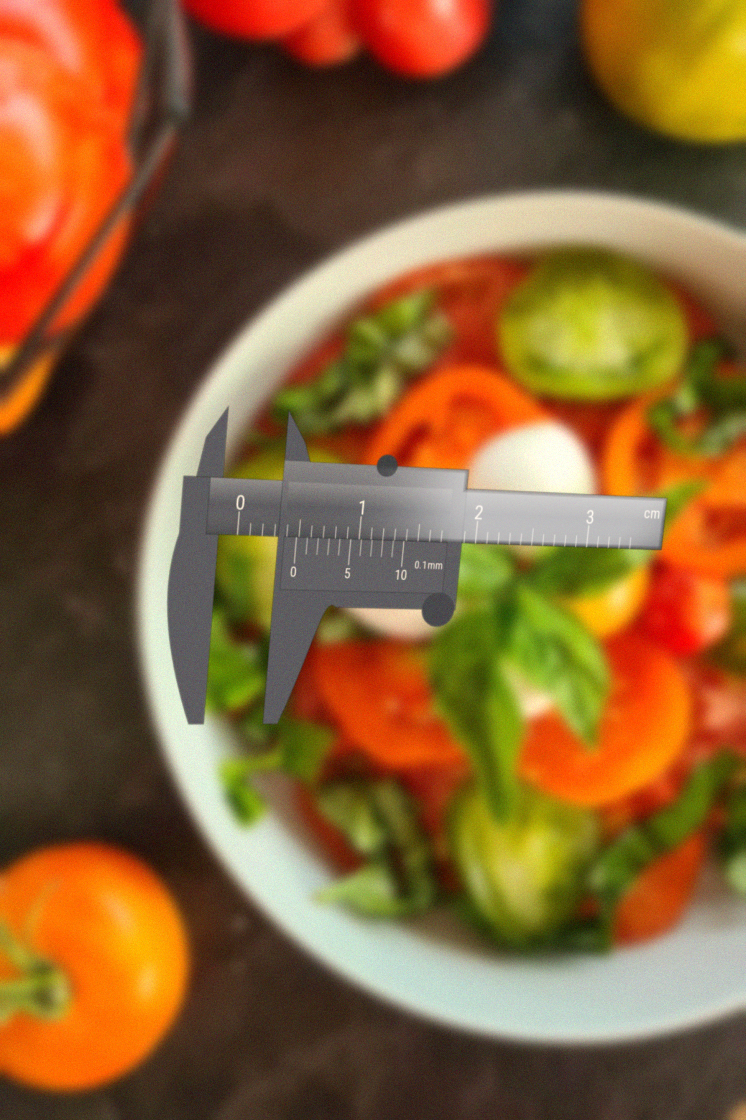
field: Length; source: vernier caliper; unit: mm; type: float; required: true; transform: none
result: 4.8 mm
